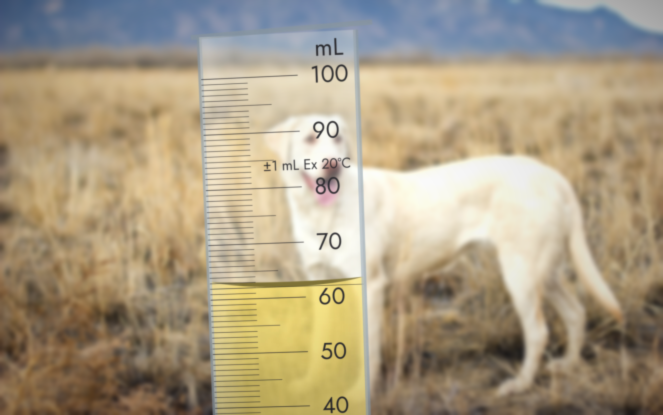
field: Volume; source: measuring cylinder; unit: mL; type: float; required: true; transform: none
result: 62 mL
